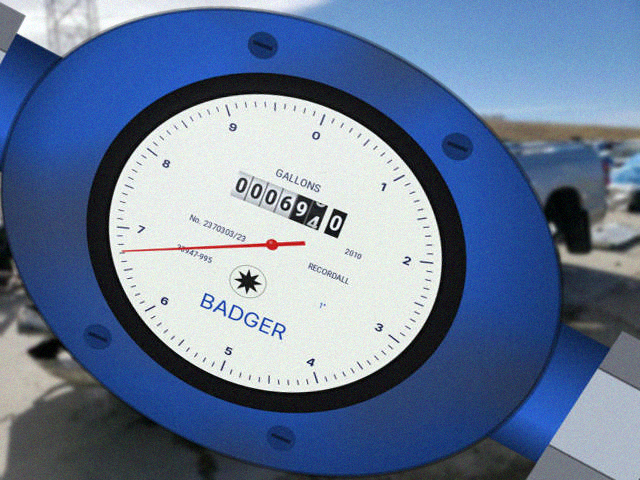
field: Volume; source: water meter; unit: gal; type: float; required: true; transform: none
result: 6936.7 gal
